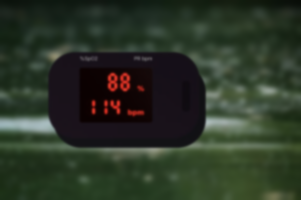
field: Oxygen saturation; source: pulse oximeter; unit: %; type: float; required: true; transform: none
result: 88 %
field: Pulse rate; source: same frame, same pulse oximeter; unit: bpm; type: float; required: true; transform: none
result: 114 bpm
